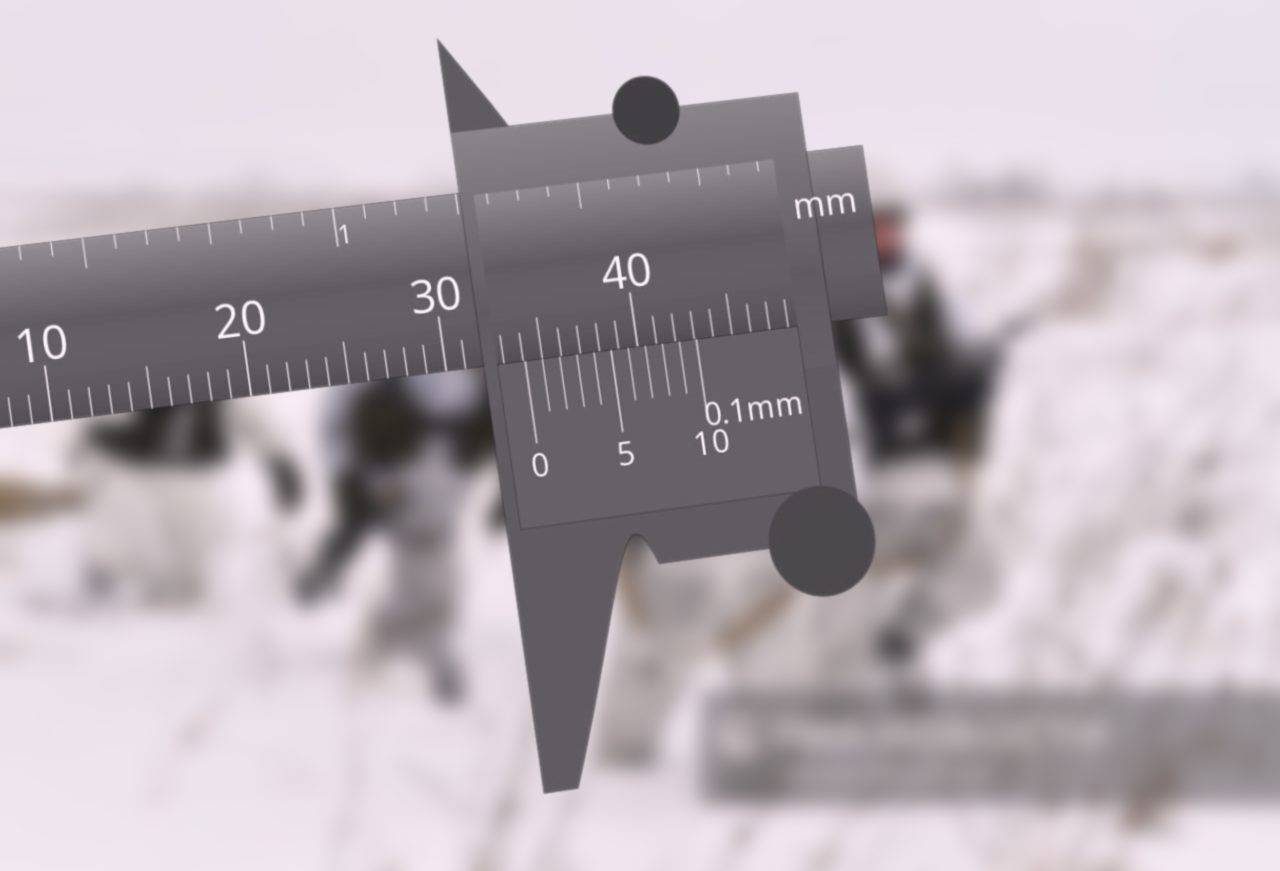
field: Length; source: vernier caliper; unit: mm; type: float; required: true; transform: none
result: 34.1 mm
